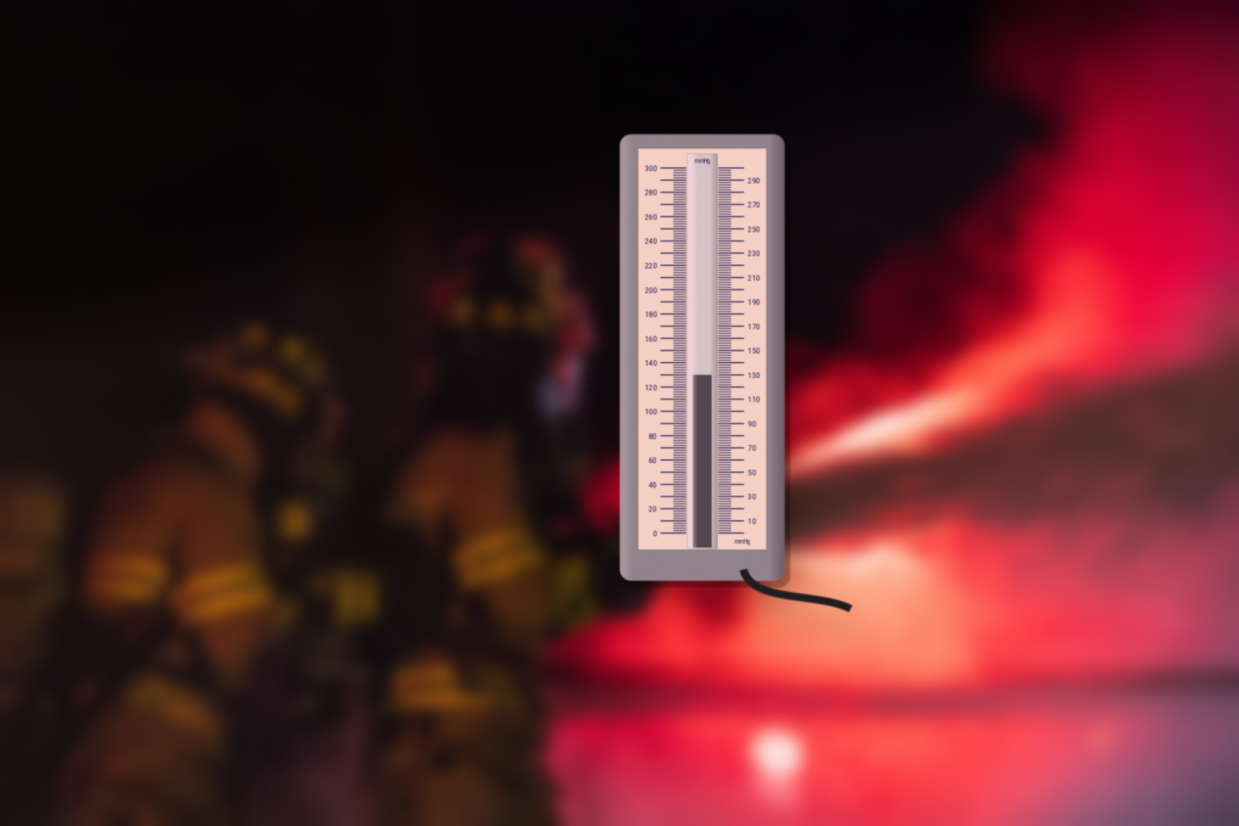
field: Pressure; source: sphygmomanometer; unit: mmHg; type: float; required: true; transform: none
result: 130 mmHg
